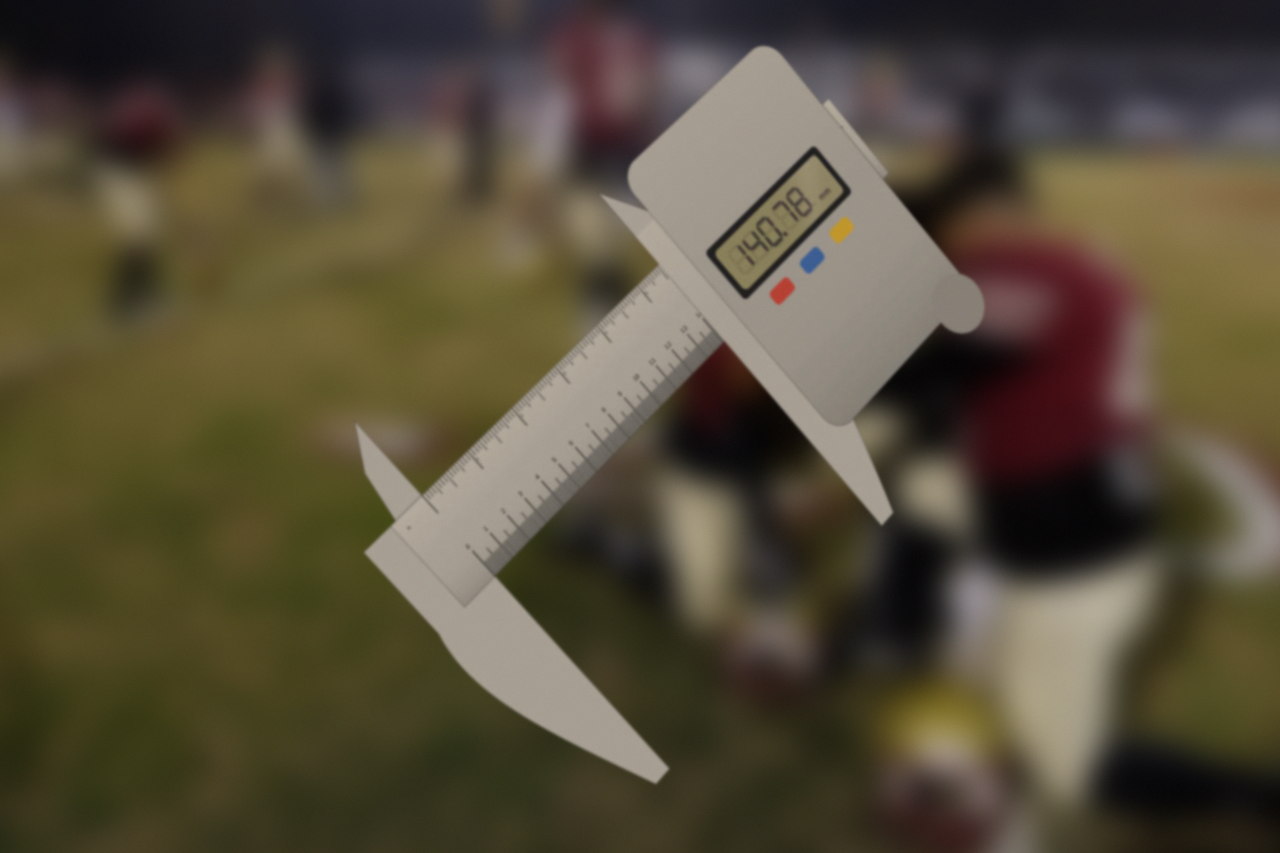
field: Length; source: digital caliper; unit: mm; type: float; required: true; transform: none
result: 140.78 mm
